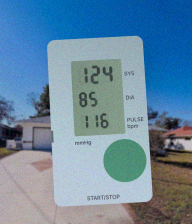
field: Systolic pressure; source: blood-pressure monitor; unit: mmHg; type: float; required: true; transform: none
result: 124 mmHg
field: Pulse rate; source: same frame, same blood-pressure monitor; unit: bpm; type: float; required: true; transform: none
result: 116 bpm
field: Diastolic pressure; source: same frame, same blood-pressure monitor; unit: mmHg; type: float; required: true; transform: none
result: 85 mmHg
